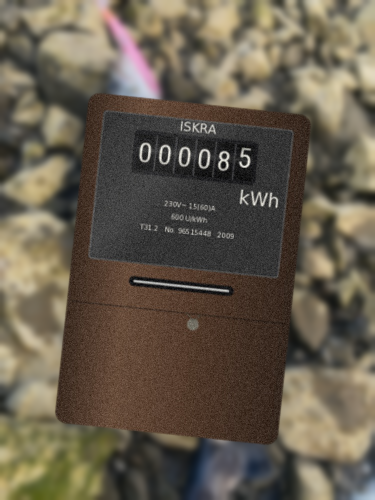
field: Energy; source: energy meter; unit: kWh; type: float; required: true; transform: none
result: 85 kWh
